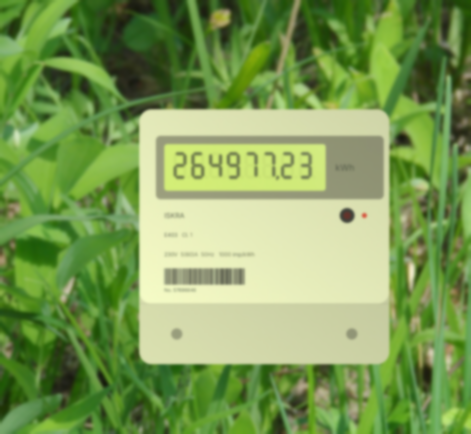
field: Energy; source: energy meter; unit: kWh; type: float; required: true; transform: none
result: 264977.23 kWh
